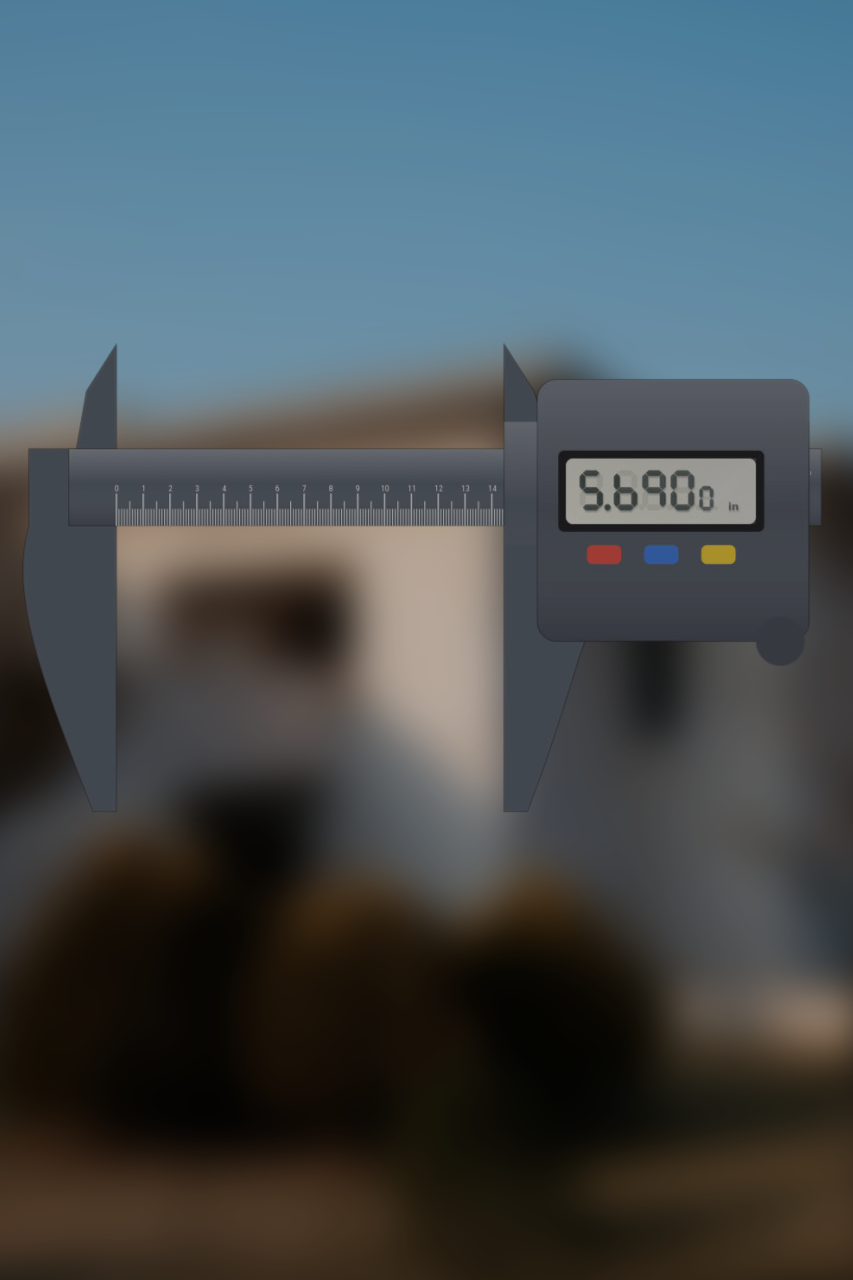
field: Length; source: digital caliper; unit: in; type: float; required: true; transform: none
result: 5.6900 in
